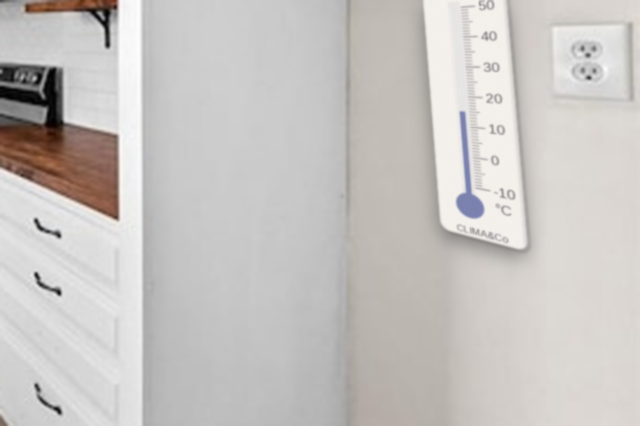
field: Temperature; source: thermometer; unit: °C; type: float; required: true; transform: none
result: 15 °C
